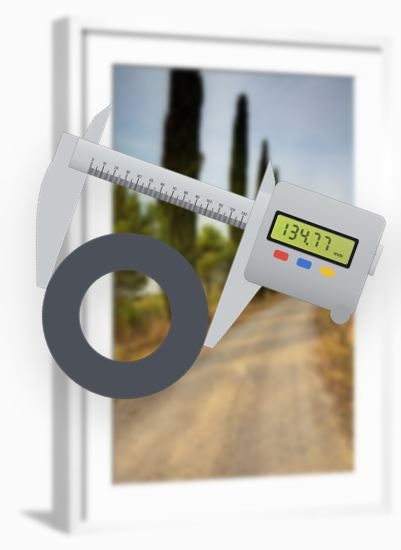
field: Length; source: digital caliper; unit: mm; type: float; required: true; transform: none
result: 134.77 mm
